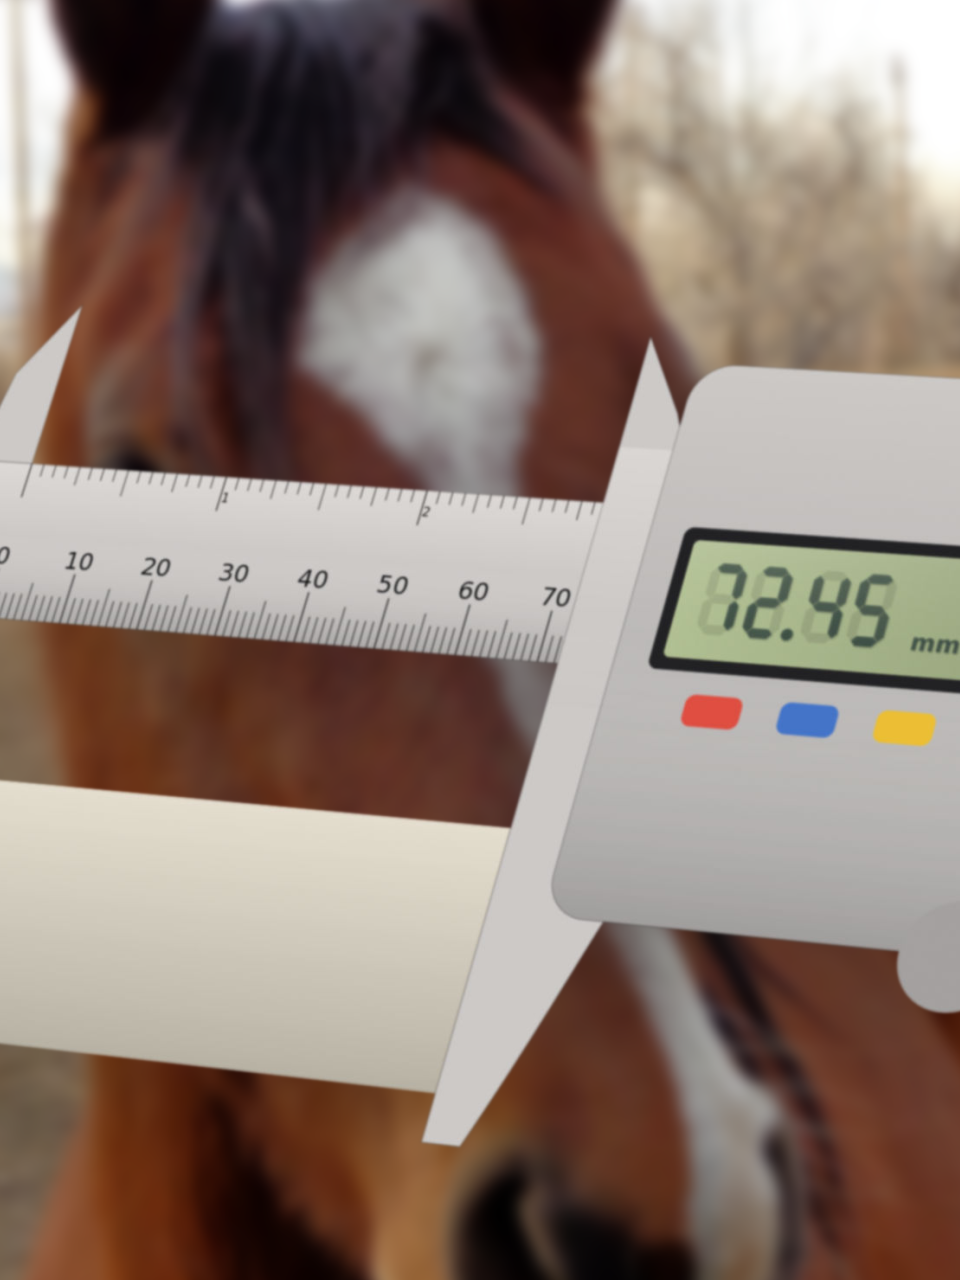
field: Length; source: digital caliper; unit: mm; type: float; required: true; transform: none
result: 72.45 mm
